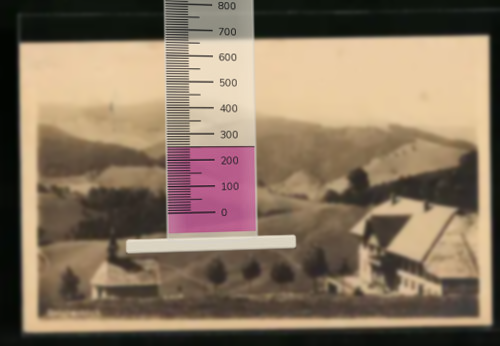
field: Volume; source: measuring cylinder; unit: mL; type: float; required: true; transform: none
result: 250 mL
